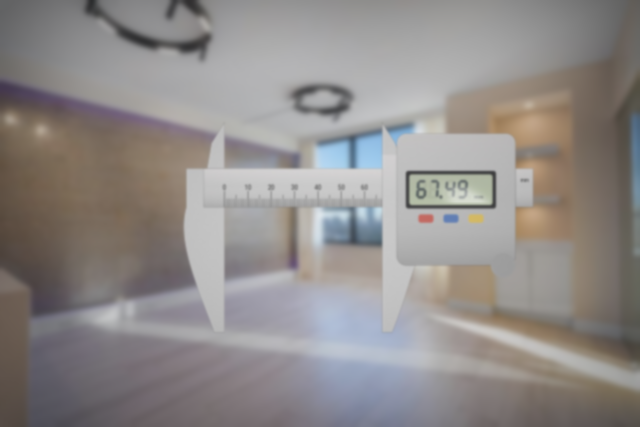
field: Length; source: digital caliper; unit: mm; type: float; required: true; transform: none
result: 67.49 mm
